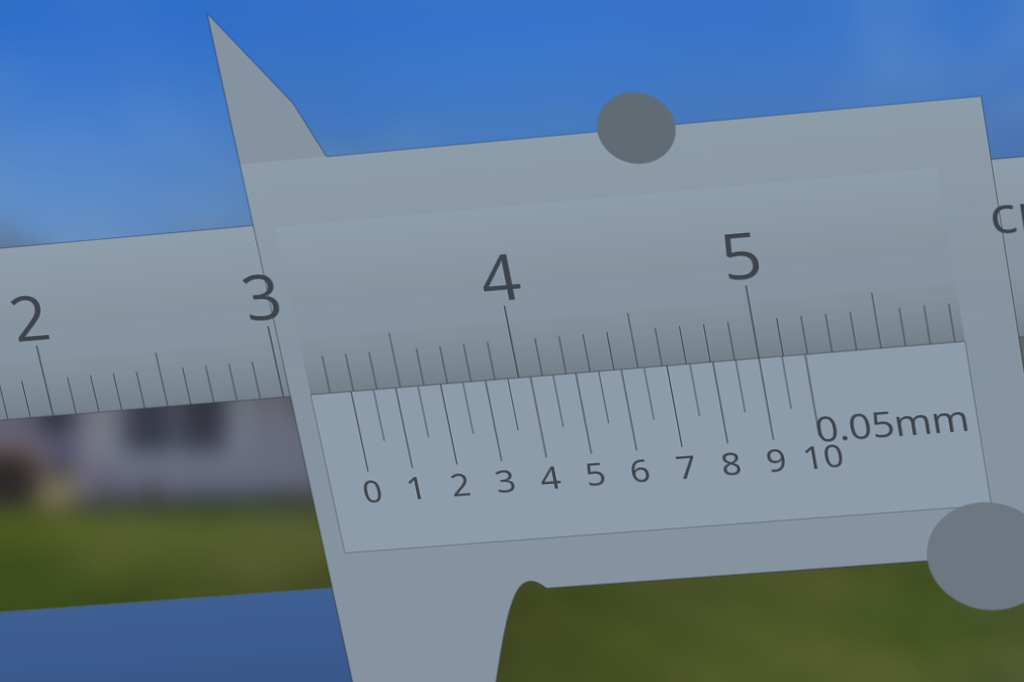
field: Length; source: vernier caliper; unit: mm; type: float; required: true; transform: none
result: 32.90 mm
